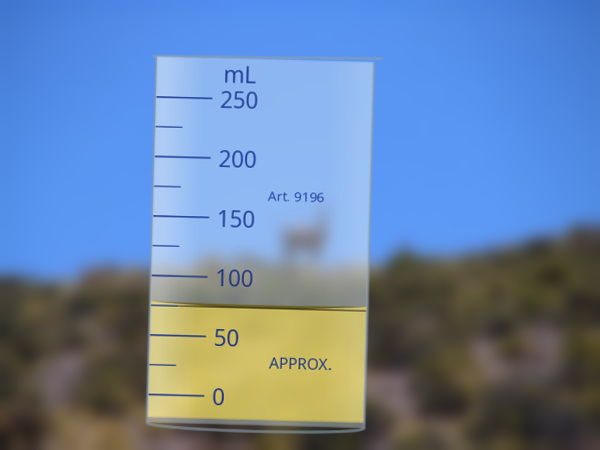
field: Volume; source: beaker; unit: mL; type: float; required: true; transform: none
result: 75 mL
